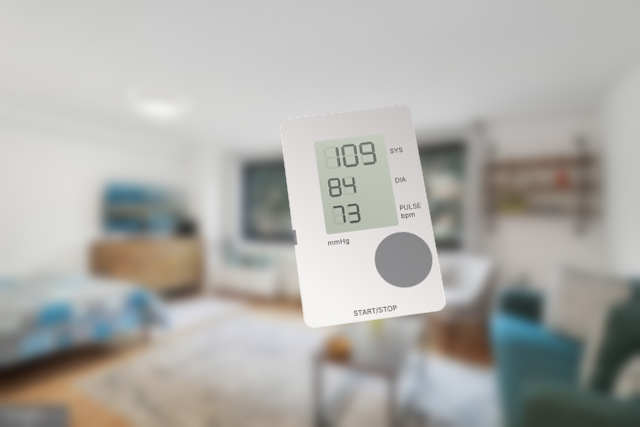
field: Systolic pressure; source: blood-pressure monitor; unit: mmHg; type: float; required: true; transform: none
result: 109 mmHg
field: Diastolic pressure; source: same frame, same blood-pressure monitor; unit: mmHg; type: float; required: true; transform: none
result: 84 mmHg
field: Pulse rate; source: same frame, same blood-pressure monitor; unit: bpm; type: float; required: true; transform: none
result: 73 bpm
